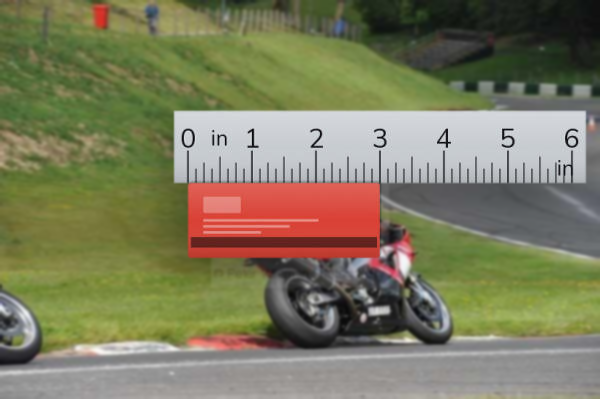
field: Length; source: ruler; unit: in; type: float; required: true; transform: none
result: 3 in
